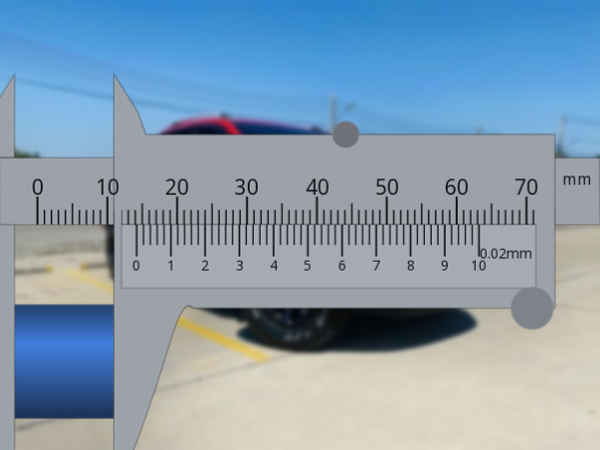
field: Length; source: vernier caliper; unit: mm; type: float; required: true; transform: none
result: 14.2 mm
